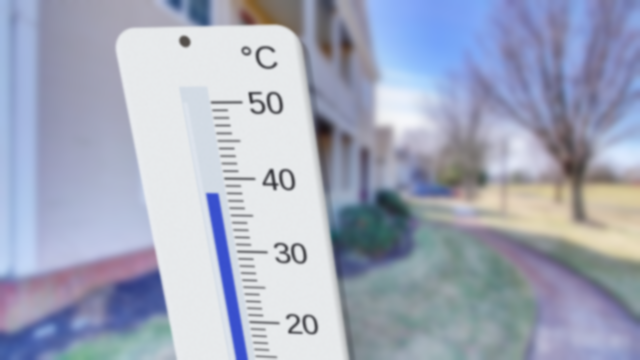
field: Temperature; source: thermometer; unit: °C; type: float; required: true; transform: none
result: 38 °C
